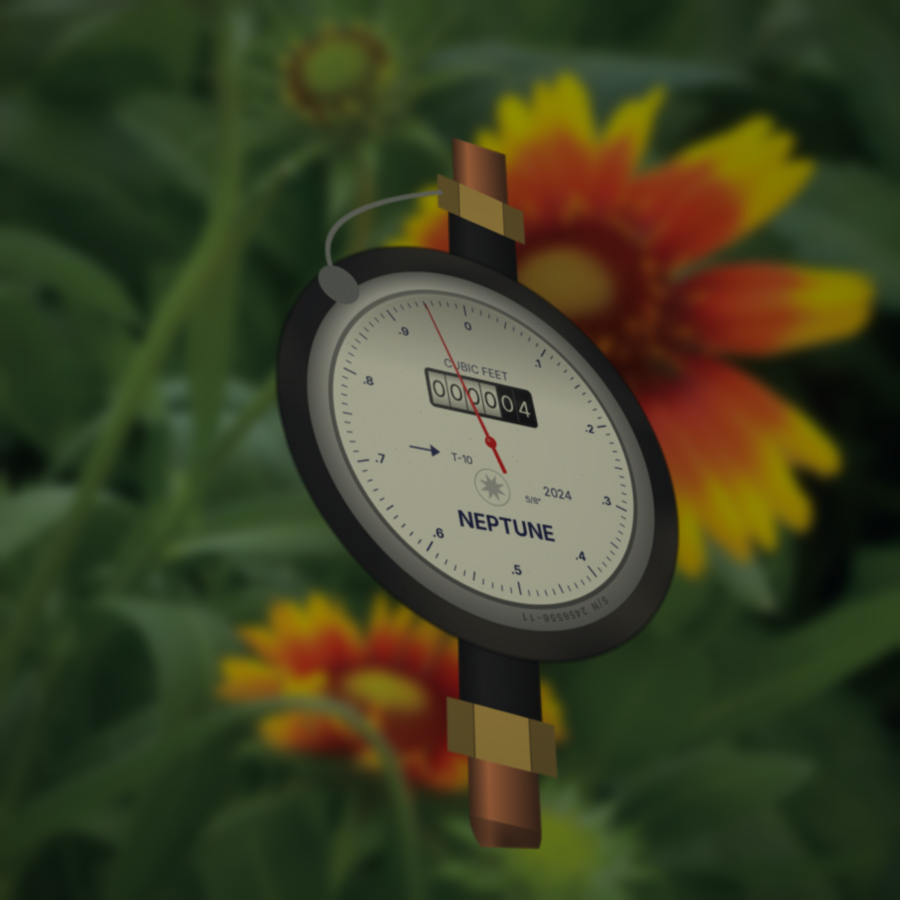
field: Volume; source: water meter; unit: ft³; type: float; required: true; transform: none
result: 3.95 ft³
